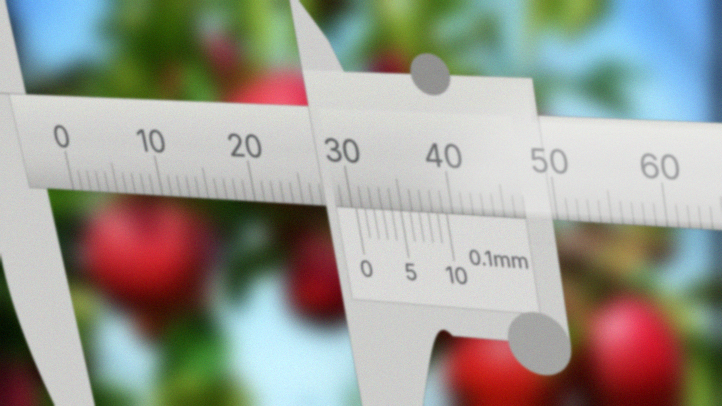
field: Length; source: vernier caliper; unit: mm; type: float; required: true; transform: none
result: 30.4 mm
